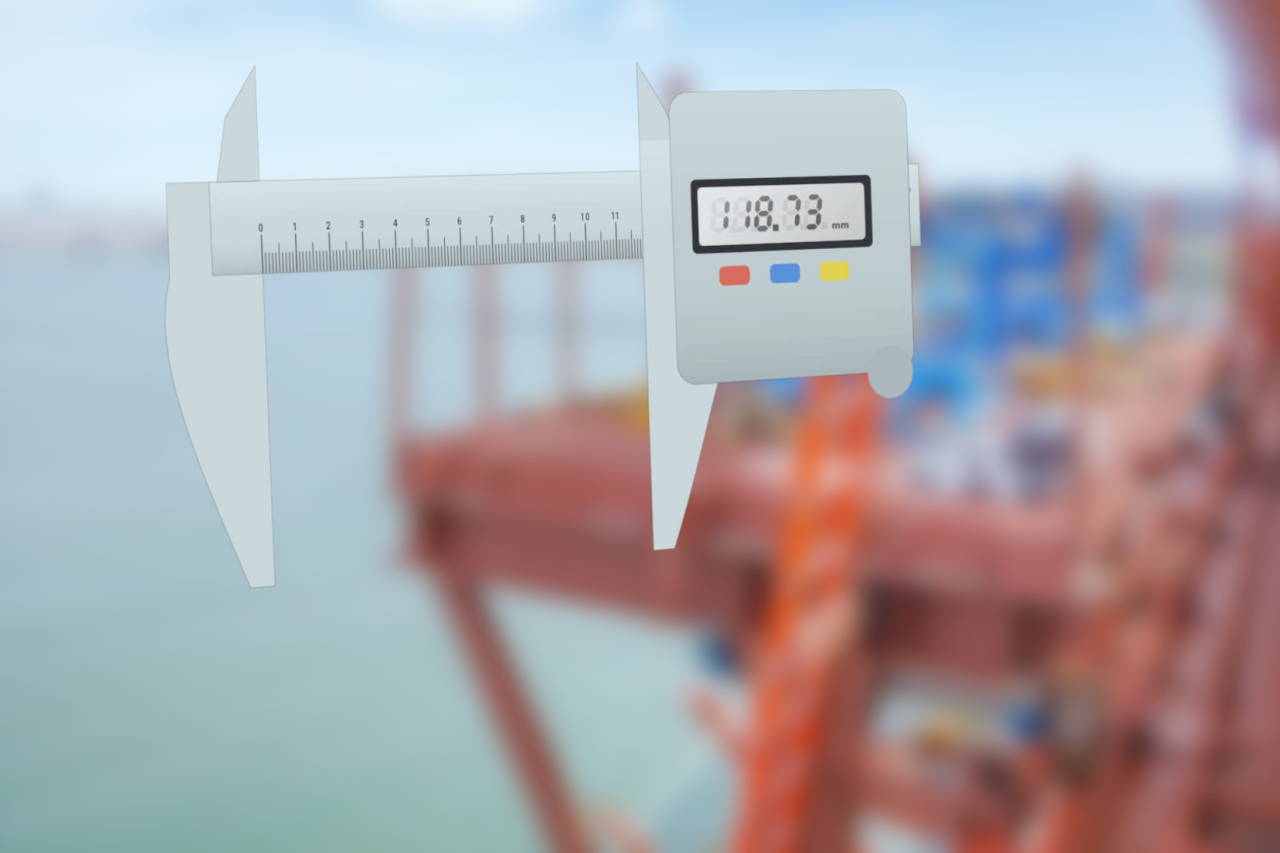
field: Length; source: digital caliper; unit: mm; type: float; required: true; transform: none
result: 118.73 mm
